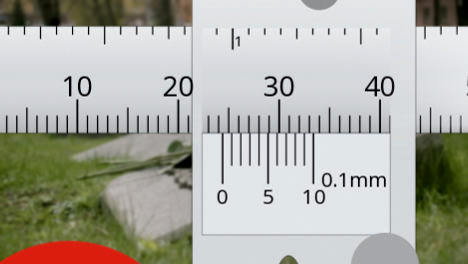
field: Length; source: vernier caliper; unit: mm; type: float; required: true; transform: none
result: 24.4 mm
